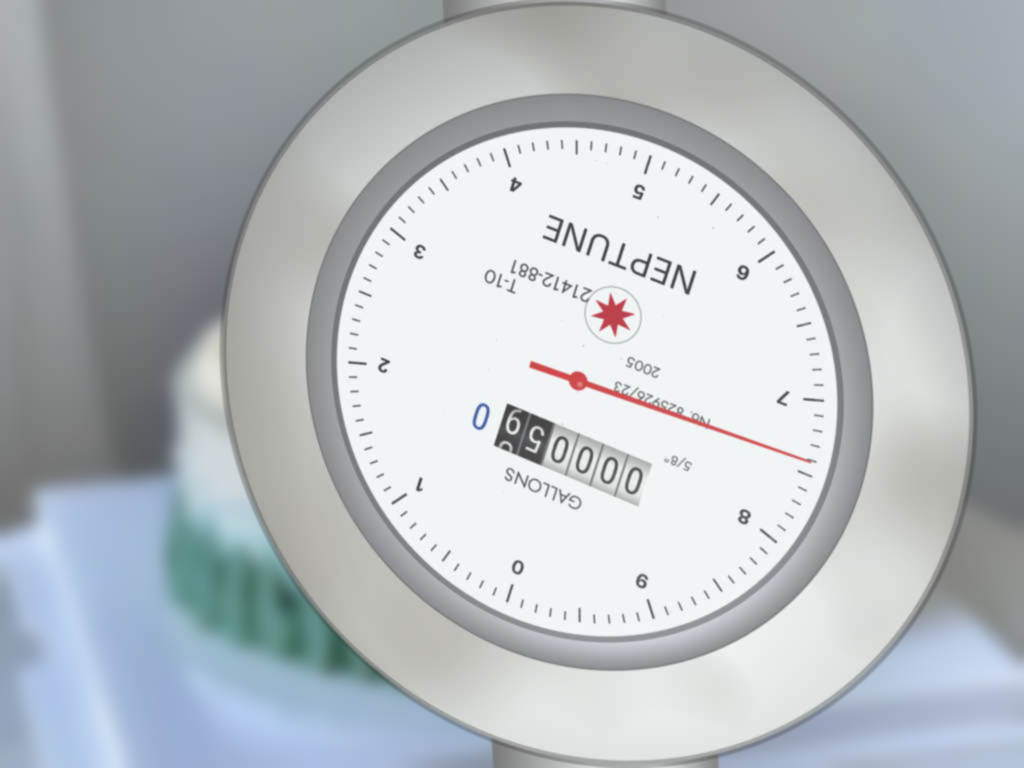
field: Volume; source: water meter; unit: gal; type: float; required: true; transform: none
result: 587.4 gal
